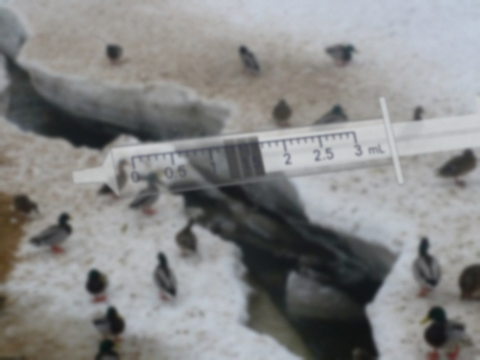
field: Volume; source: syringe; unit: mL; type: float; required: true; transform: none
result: 1.2 mL
